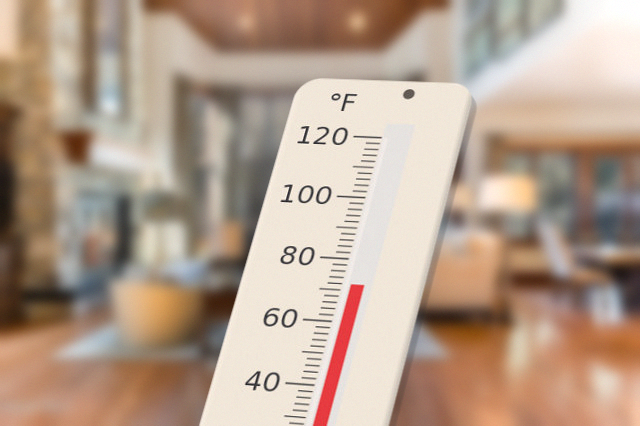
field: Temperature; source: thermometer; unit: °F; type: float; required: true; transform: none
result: 72 °F
